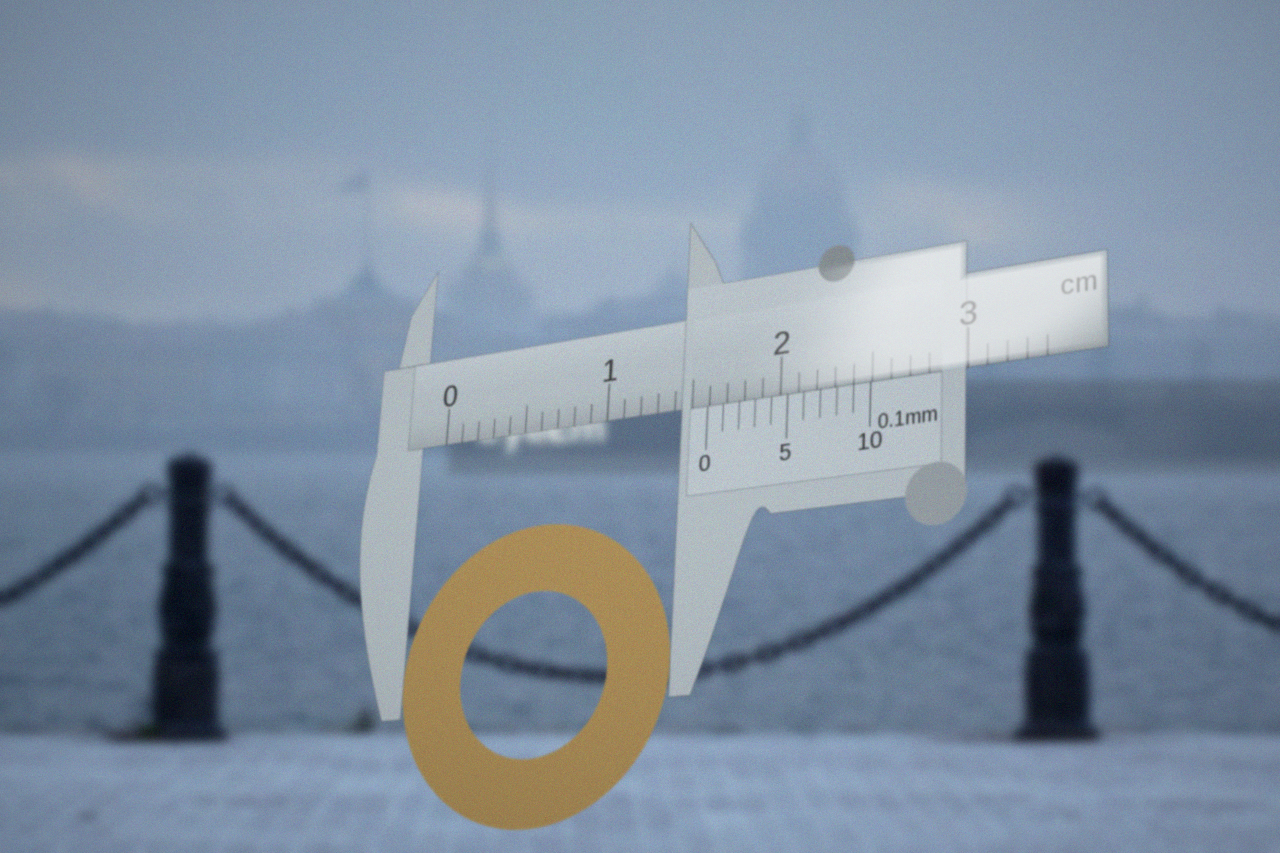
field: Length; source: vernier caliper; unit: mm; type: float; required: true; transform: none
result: 15.9 mm
